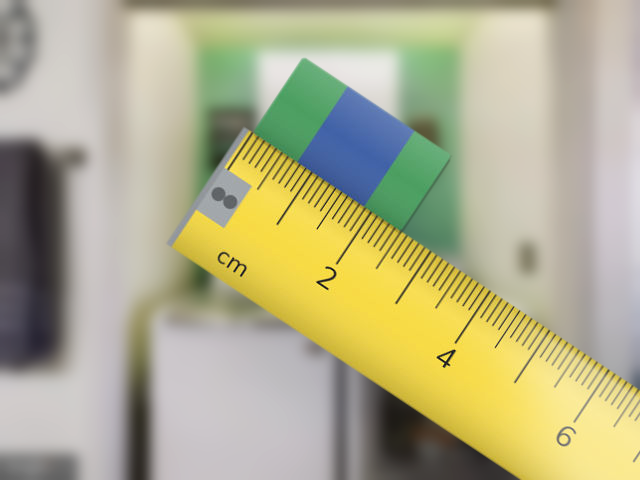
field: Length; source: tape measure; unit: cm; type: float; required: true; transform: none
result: 2.5 cm
